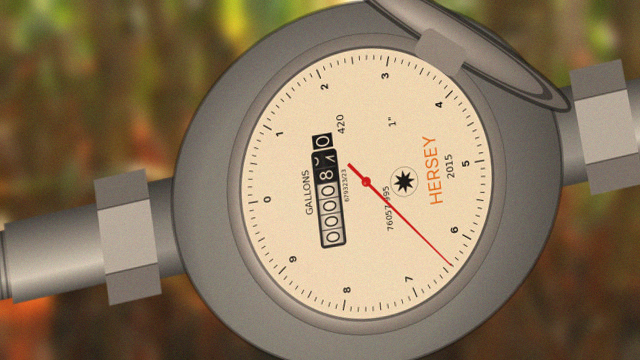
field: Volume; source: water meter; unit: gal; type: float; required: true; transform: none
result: 836.4 gal
